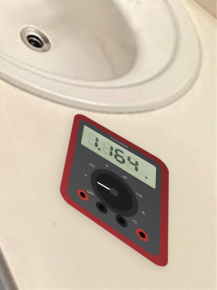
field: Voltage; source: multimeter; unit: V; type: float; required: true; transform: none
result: 1.164 V
